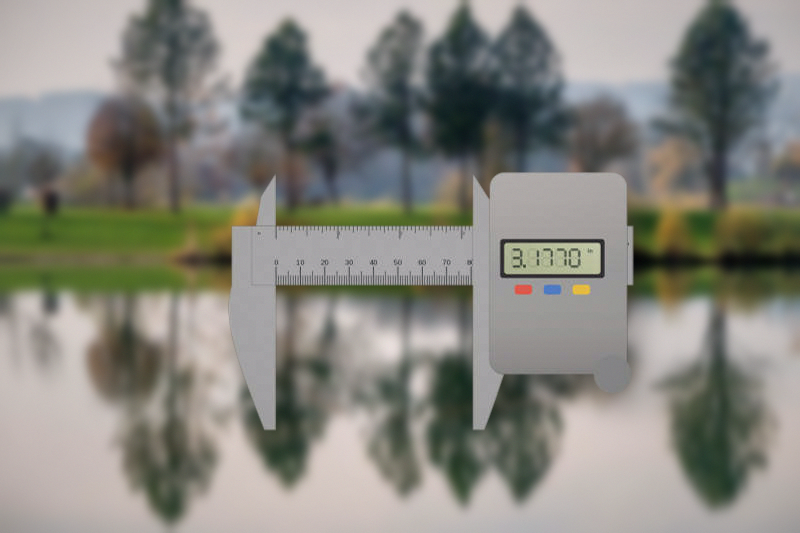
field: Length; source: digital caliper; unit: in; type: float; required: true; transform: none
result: 3.1770 in
